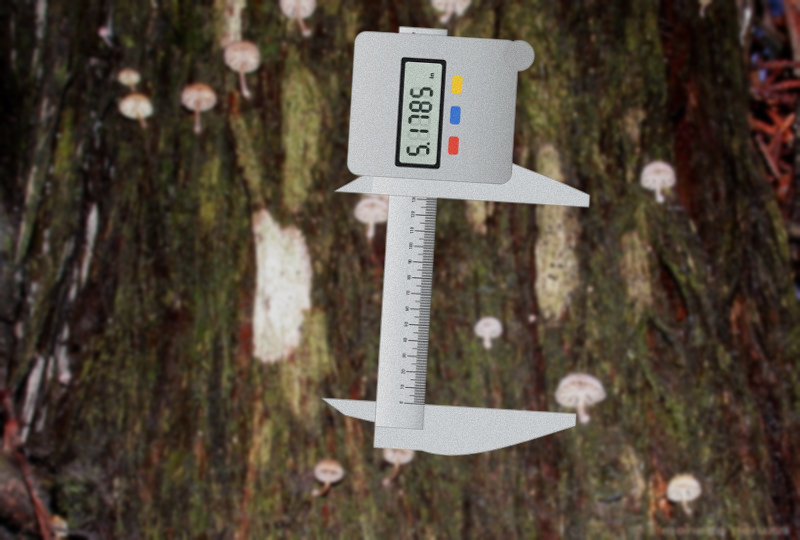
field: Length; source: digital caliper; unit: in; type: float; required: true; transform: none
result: 5.1785 in
